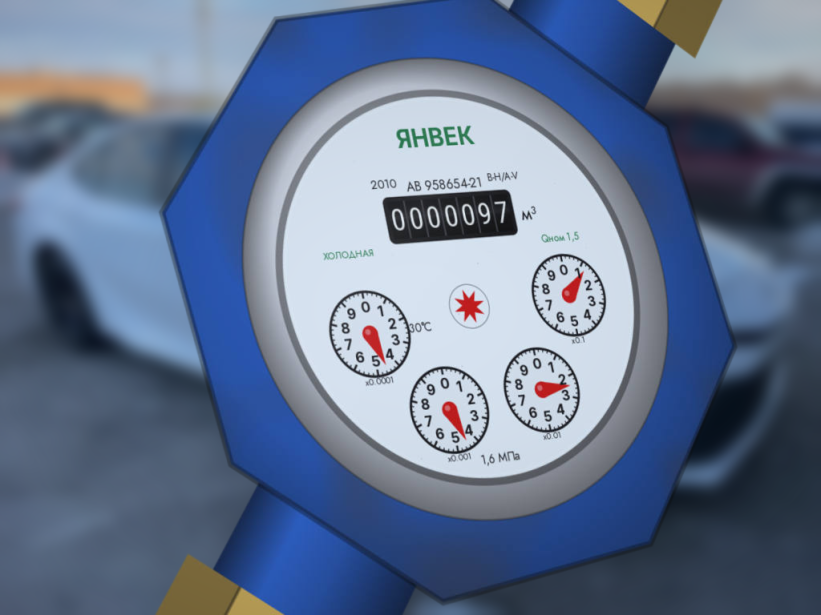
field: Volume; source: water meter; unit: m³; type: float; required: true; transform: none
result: 97.1244 m³
